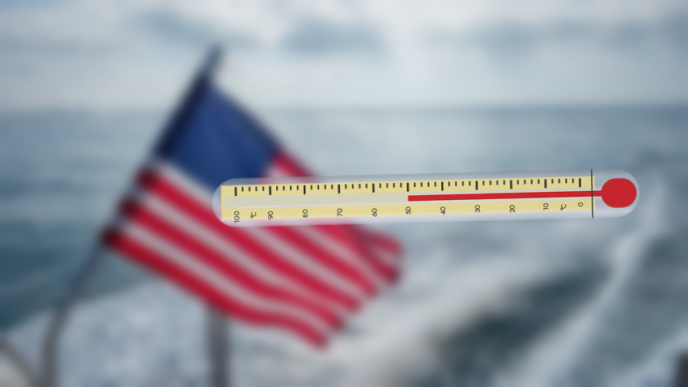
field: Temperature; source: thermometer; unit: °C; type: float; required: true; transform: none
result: 50 °C
